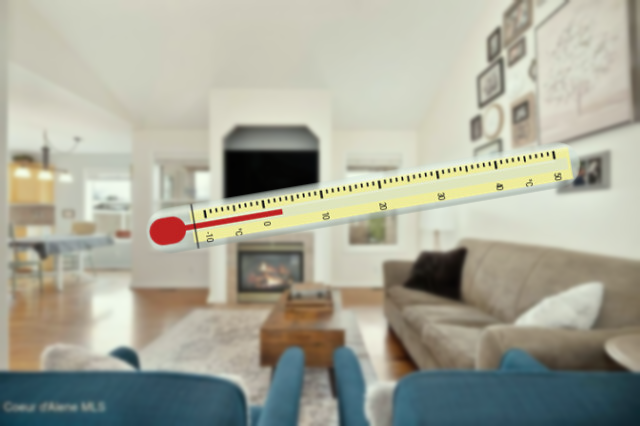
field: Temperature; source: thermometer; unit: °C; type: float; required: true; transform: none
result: 3 °C
